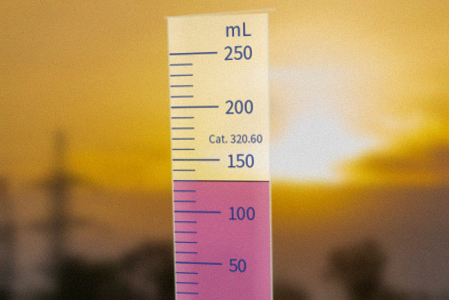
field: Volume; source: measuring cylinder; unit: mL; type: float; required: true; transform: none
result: 130 mL
